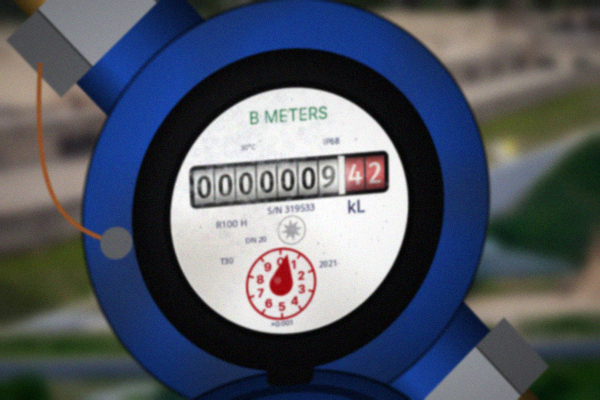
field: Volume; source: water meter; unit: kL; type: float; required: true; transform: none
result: 9.420 kL
